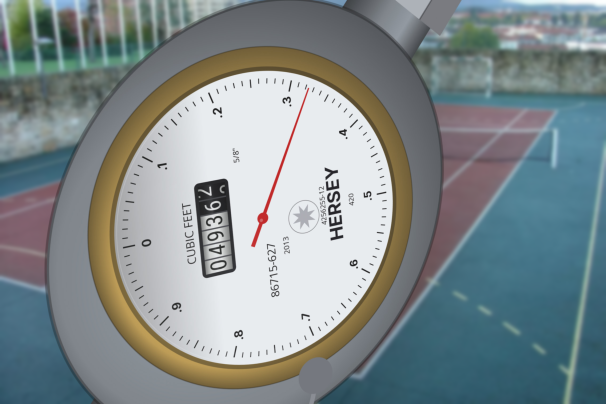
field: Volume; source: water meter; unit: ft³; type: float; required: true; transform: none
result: 49362.32 ft³
